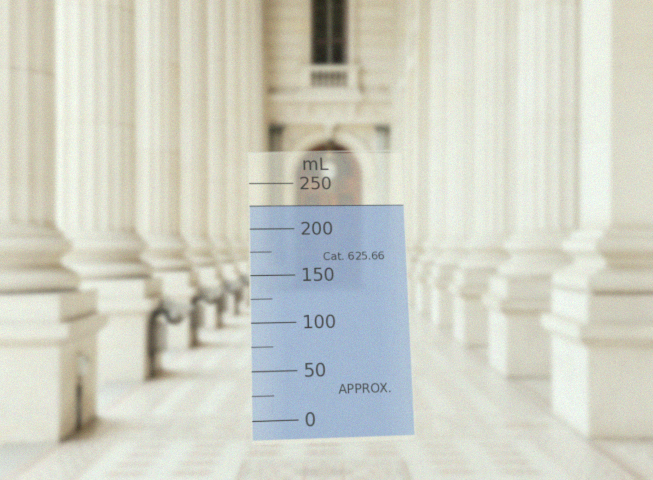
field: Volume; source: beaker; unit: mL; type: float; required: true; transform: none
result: 225 mL
